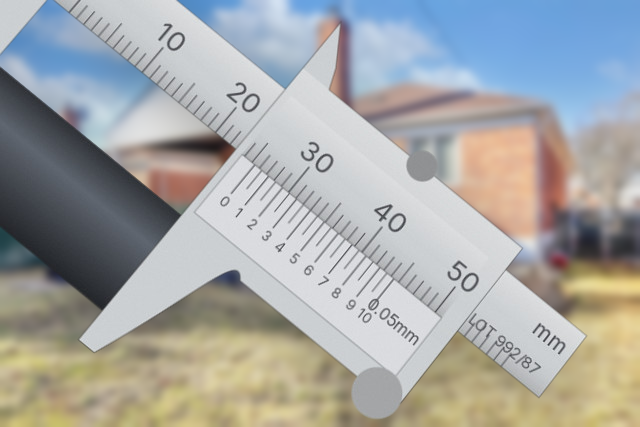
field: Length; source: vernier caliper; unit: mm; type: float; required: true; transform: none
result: 25.4 mm
